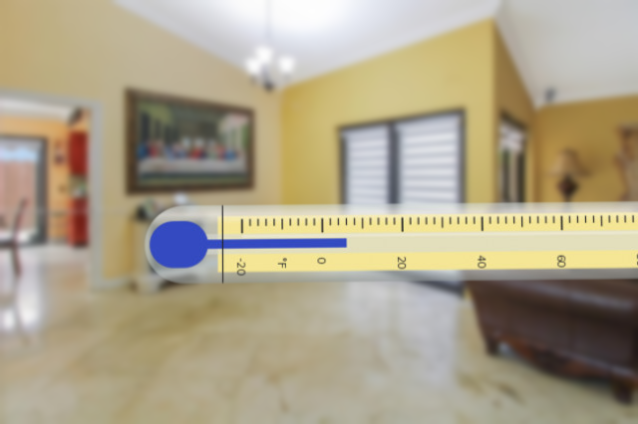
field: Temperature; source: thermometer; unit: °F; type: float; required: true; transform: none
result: 6 °F
